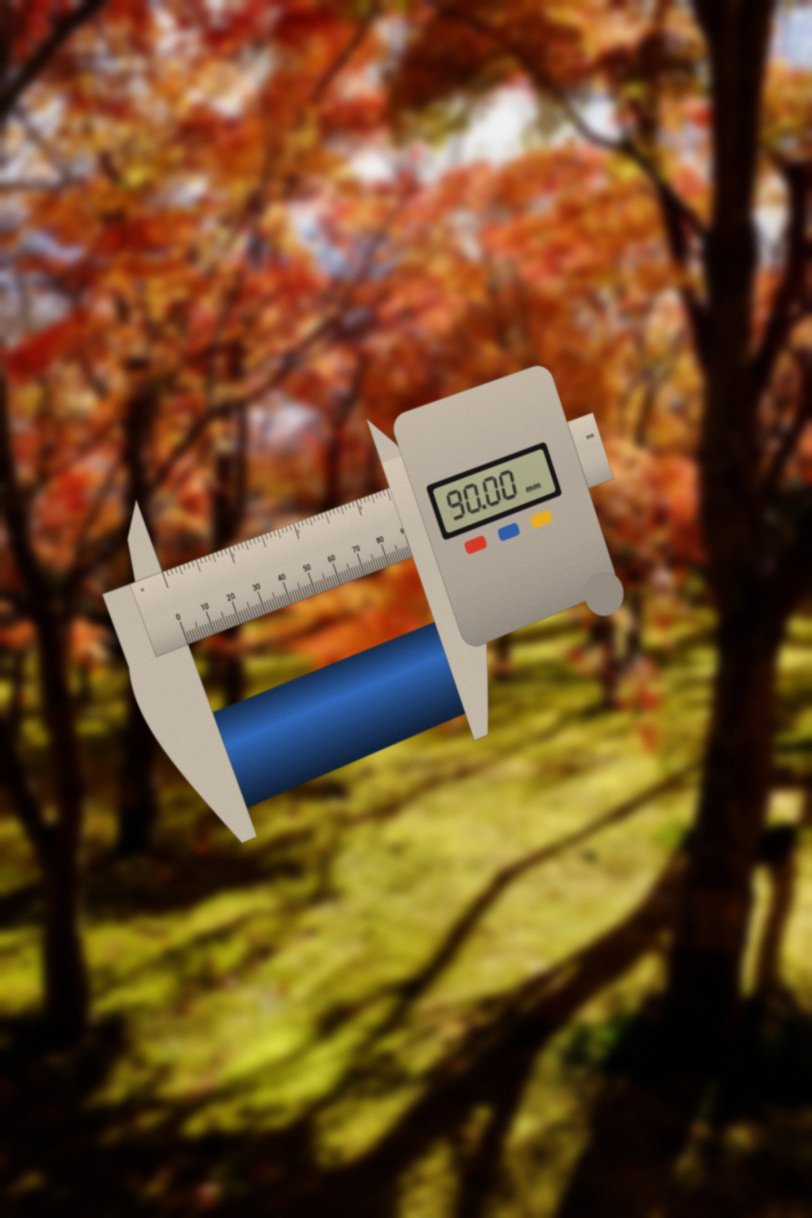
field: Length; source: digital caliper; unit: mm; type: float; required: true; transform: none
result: 90.00 mm
